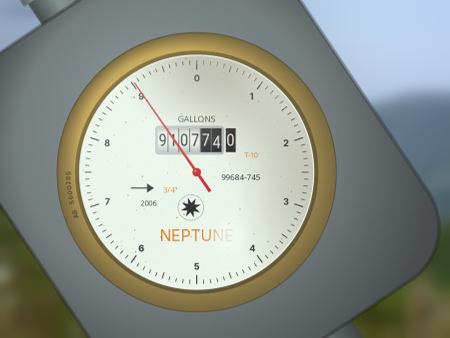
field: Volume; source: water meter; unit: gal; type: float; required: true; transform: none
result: 9107739.0 gal
